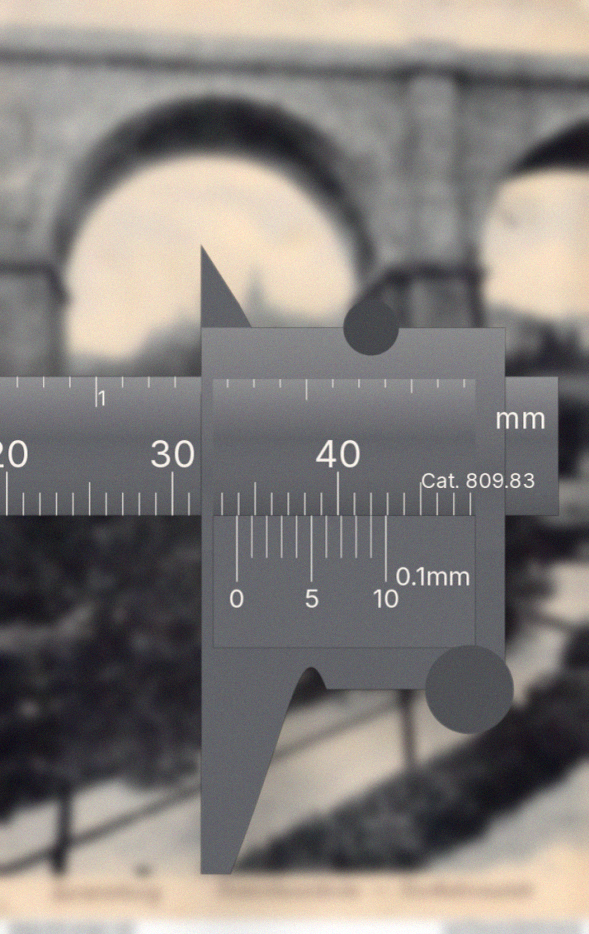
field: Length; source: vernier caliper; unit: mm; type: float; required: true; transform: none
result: 33.9 mm
